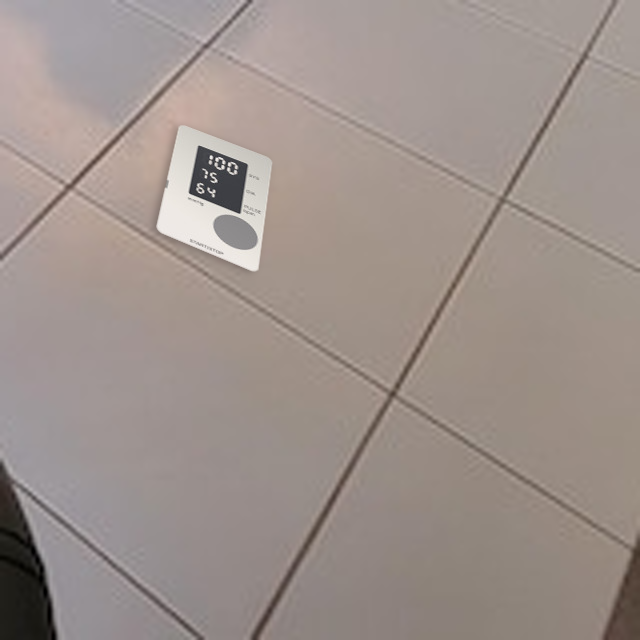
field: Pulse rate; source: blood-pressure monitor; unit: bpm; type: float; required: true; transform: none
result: 64 bpm
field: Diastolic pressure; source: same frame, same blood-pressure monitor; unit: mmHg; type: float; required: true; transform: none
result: 75 mmHg
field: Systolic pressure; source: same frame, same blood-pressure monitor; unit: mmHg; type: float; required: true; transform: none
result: 100 mmHg
